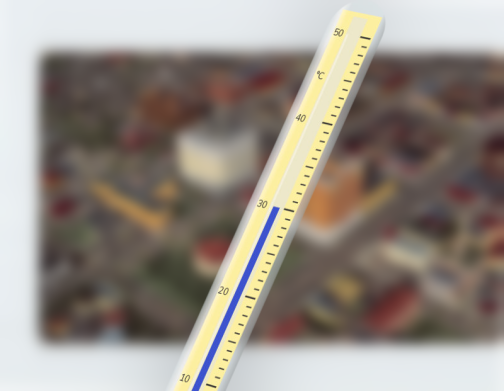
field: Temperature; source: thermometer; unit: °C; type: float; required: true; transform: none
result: 30 °C
